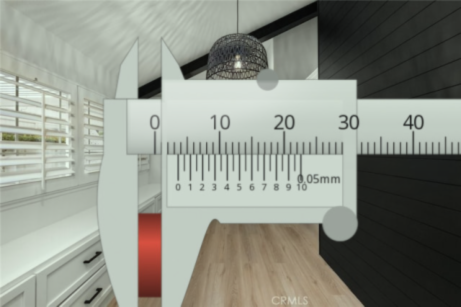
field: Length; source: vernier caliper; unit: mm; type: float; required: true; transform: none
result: 3.6 mm
